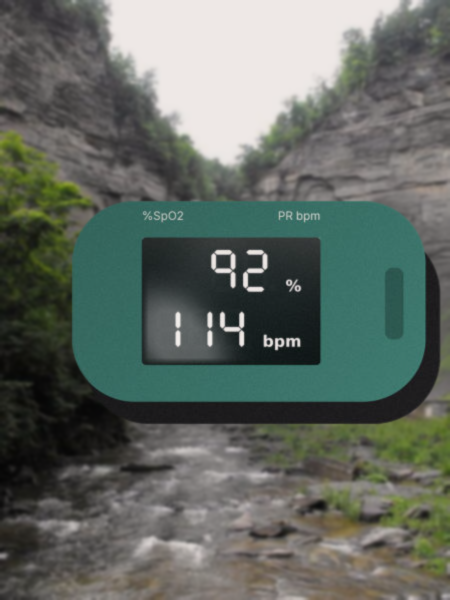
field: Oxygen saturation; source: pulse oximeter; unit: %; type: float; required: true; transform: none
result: 92 %
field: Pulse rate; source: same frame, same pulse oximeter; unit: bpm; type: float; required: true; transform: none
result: 114 bpm
